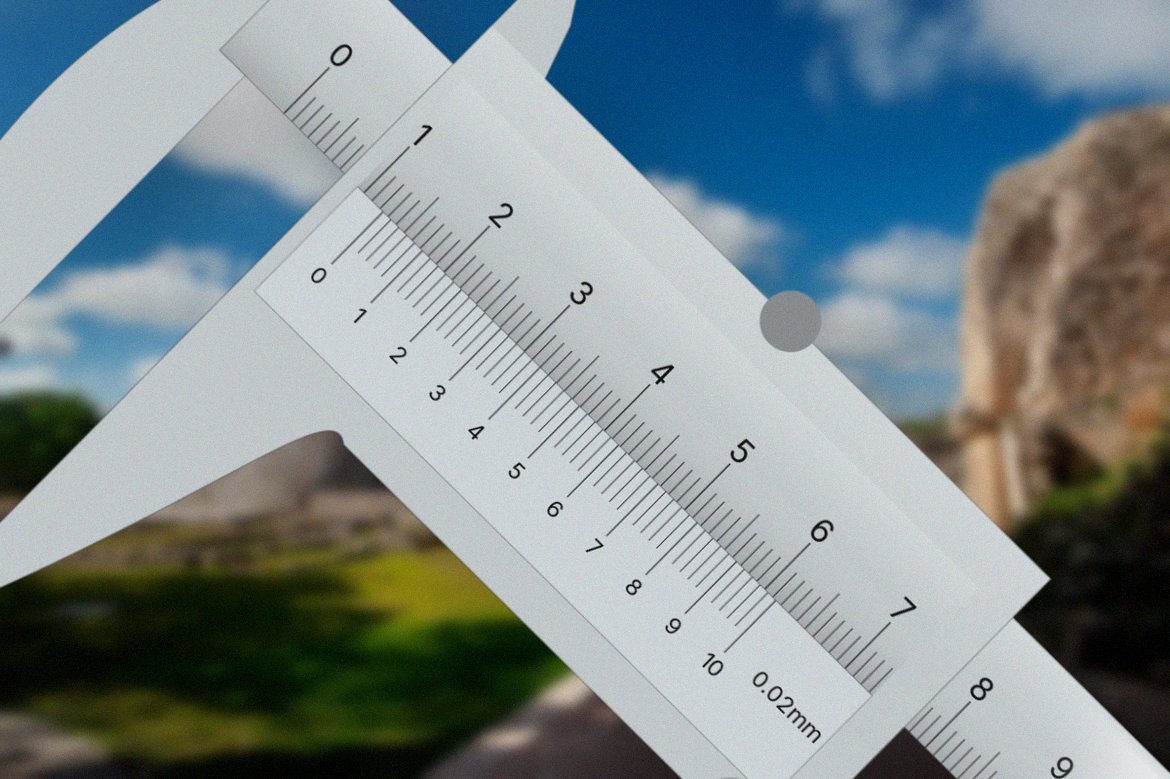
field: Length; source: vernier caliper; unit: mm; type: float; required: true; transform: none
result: 12.4 mm
